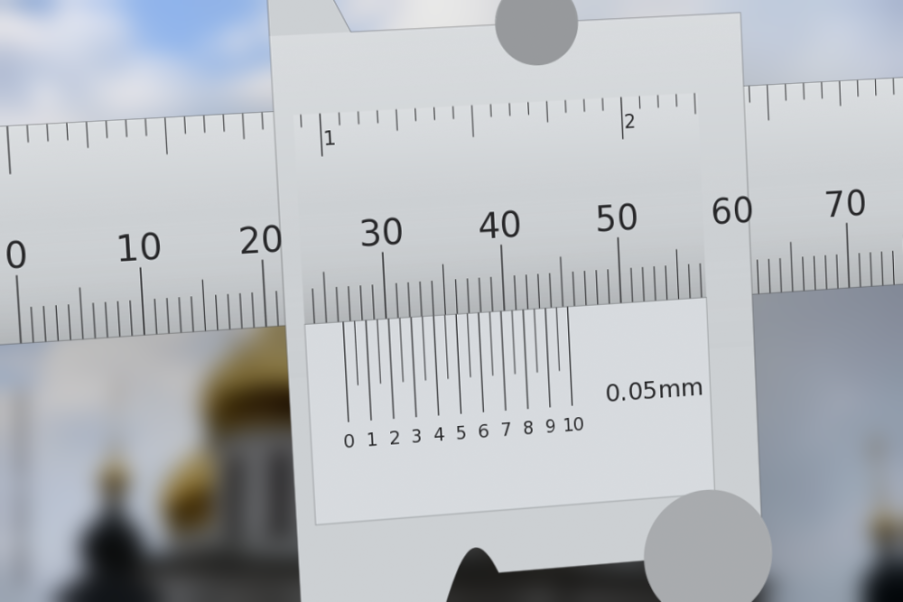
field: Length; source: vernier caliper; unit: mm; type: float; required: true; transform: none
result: 26.4 mm
